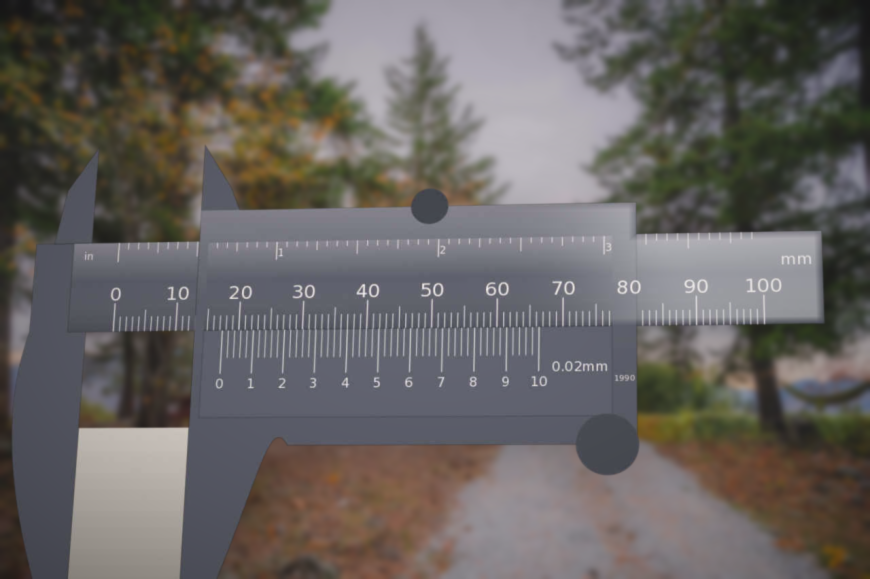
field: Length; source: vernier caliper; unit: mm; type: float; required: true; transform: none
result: 17.4 mm
